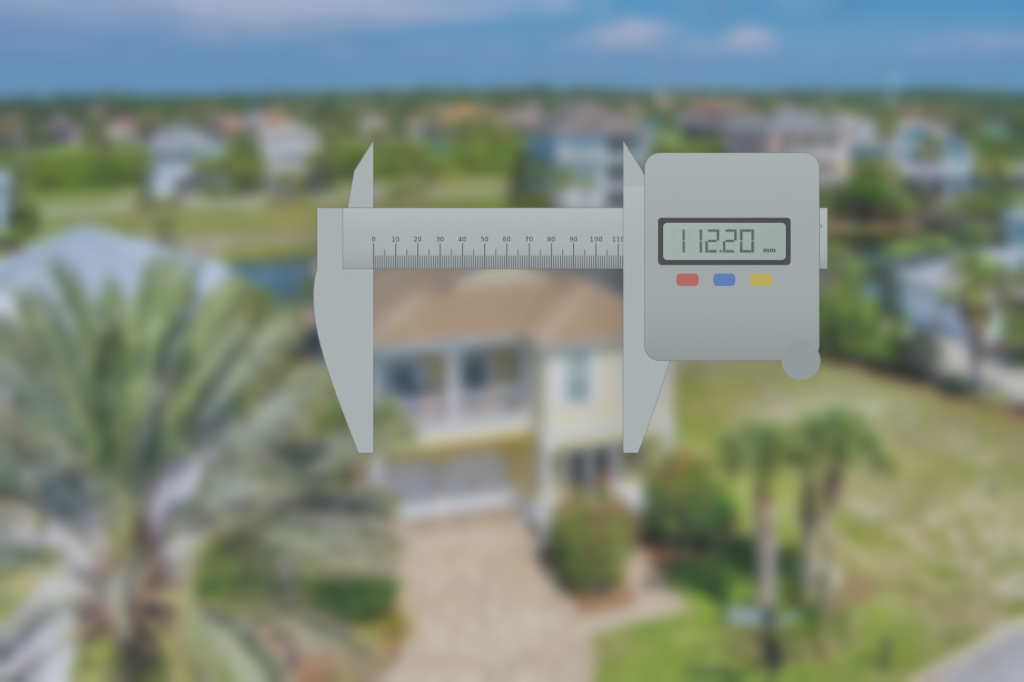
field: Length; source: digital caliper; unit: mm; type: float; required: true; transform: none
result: 112.20 mm
